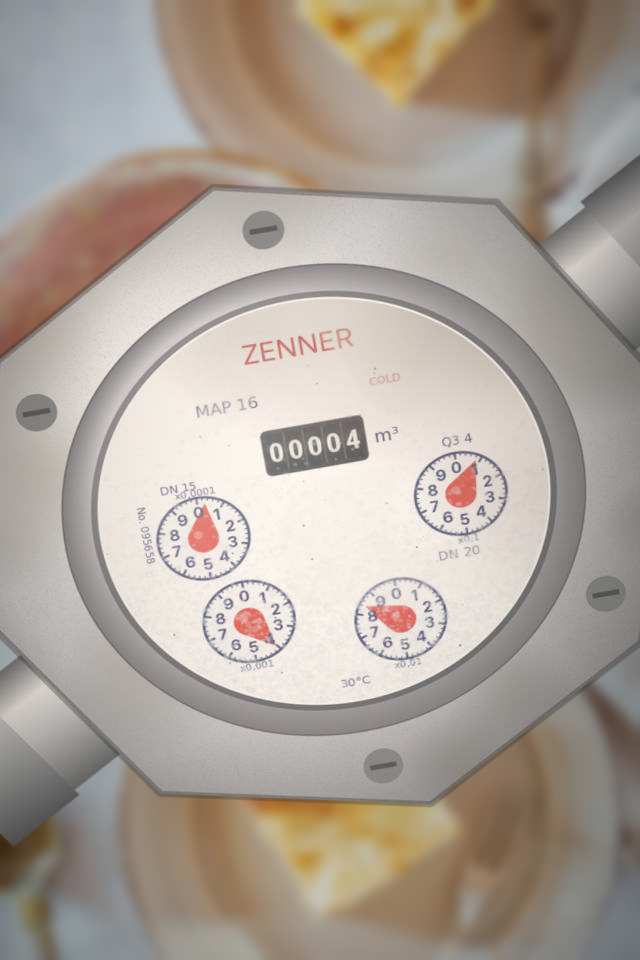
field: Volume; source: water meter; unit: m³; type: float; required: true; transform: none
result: 4.0840 m³
